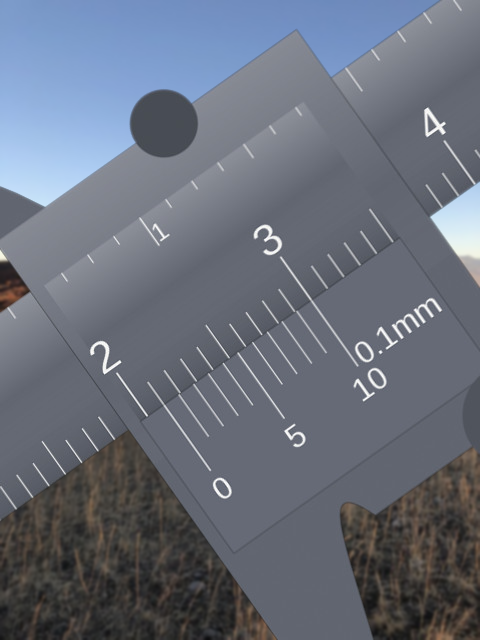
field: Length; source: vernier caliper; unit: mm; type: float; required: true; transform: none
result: 21.0 mm
